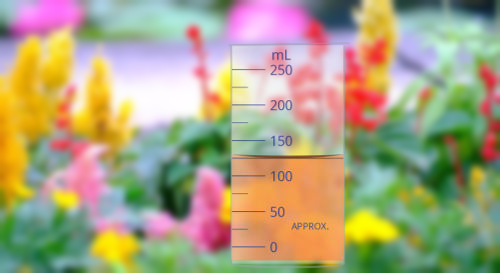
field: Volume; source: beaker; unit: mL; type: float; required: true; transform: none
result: 125 mL
